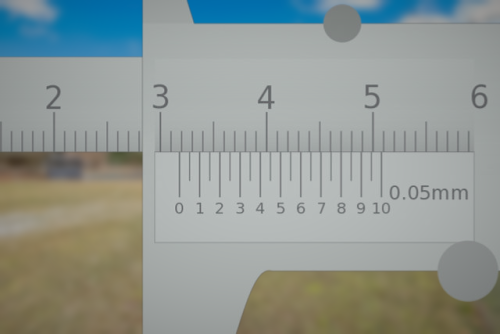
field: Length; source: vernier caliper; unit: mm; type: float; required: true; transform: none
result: 31.8 mm
